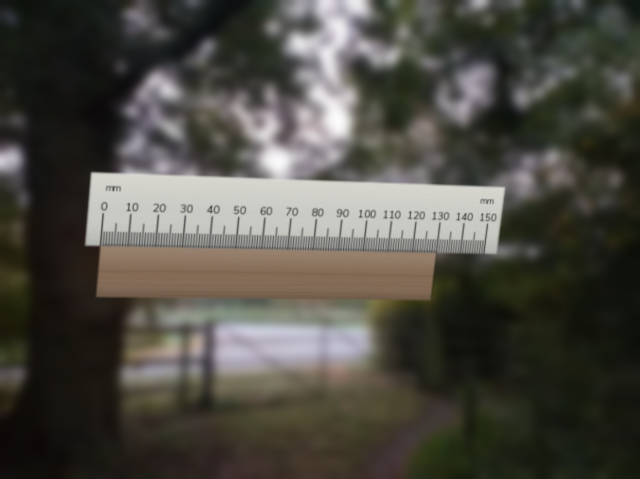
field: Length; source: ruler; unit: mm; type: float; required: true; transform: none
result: 130 mm
